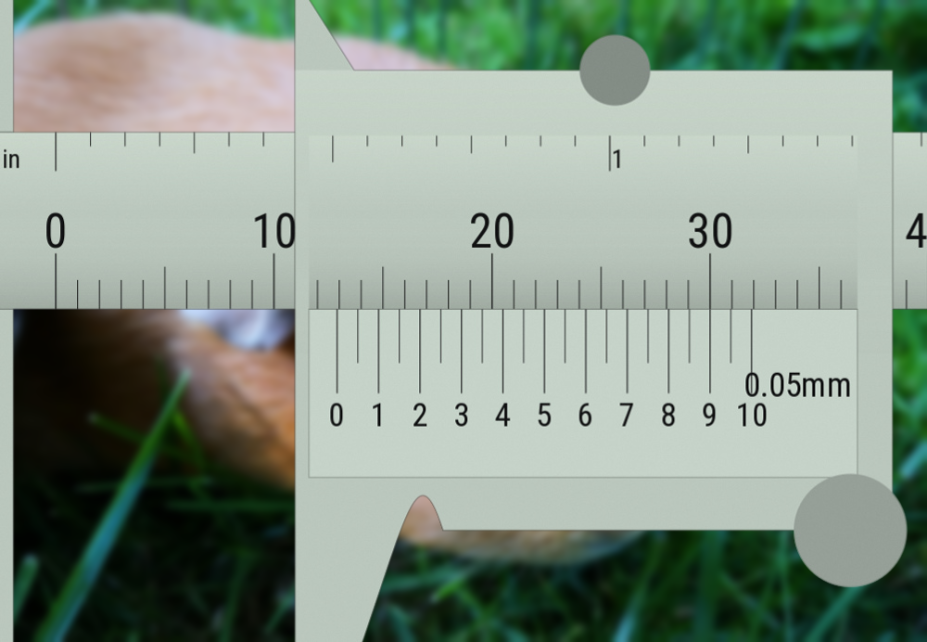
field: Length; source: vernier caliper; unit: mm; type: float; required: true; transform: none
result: 12.90 mm
